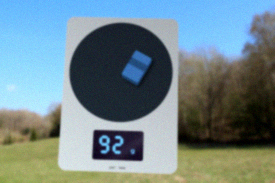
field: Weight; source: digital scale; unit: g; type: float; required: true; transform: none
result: 92 g
